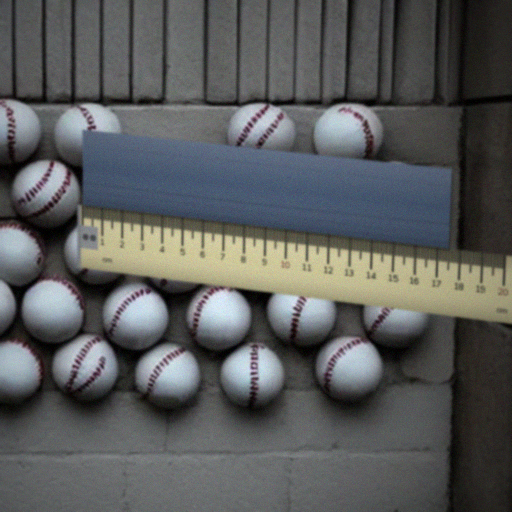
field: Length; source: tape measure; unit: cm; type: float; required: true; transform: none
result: 17.5 cm
